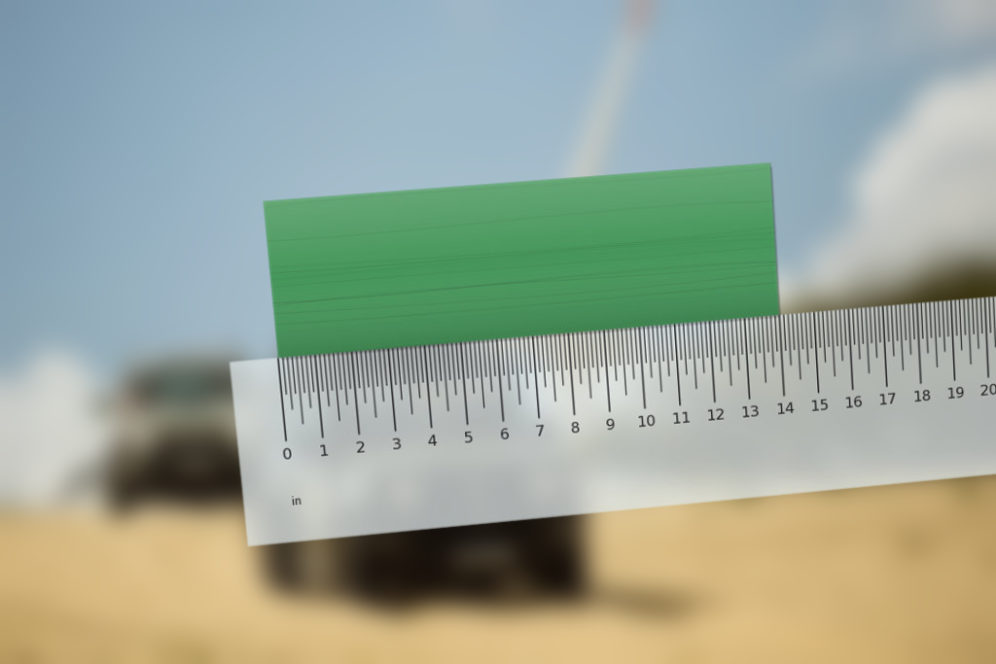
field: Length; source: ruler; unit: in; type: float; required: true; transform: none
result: 14 in
